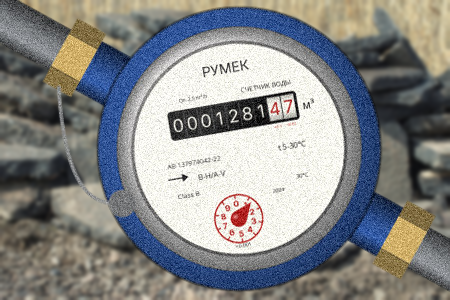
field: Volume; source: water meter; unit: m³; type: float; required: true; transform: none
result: 1281.471 m³
